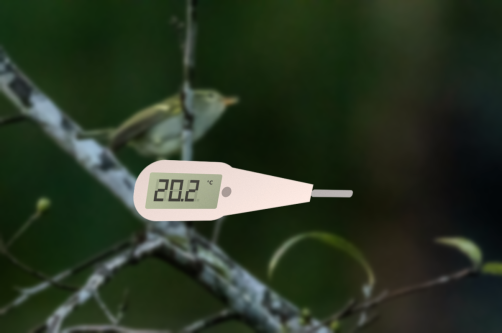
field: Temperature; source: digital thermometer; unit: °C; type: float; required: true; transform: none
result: 20.2 °C
